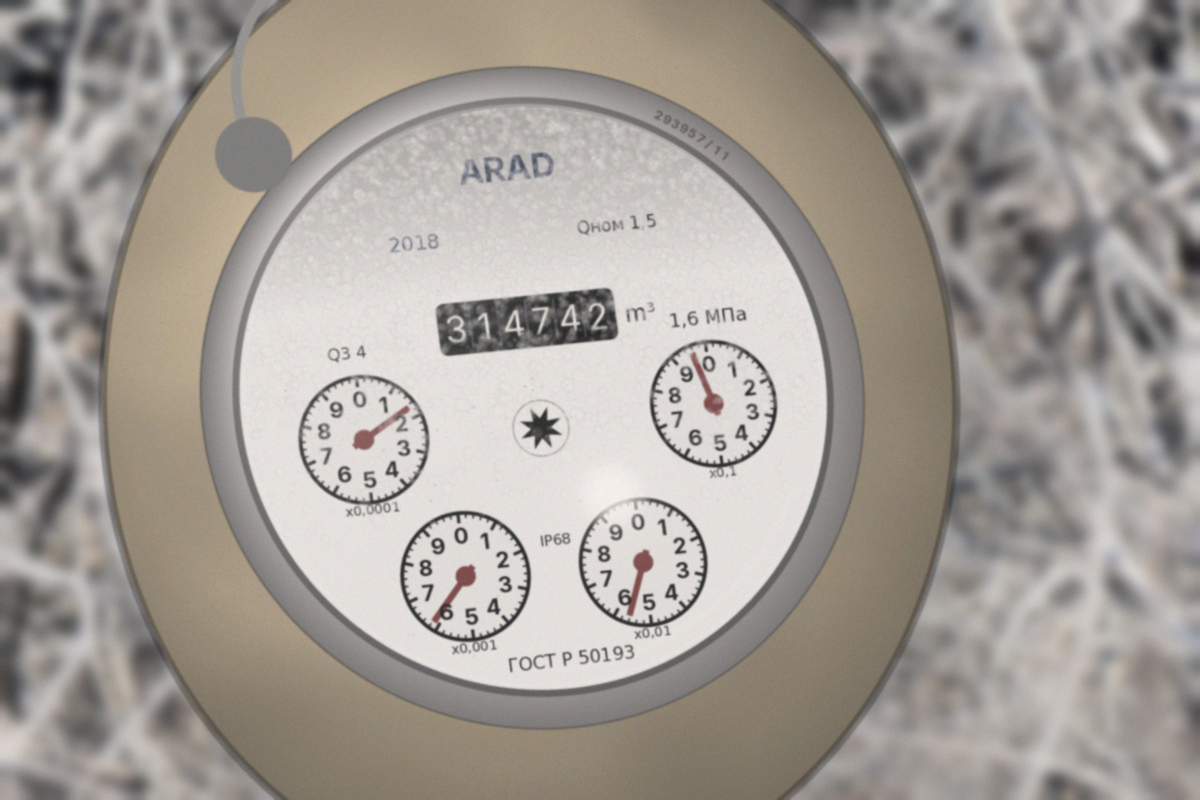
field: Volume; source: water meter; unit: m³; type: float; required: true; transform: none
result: 314741.9561 m³
